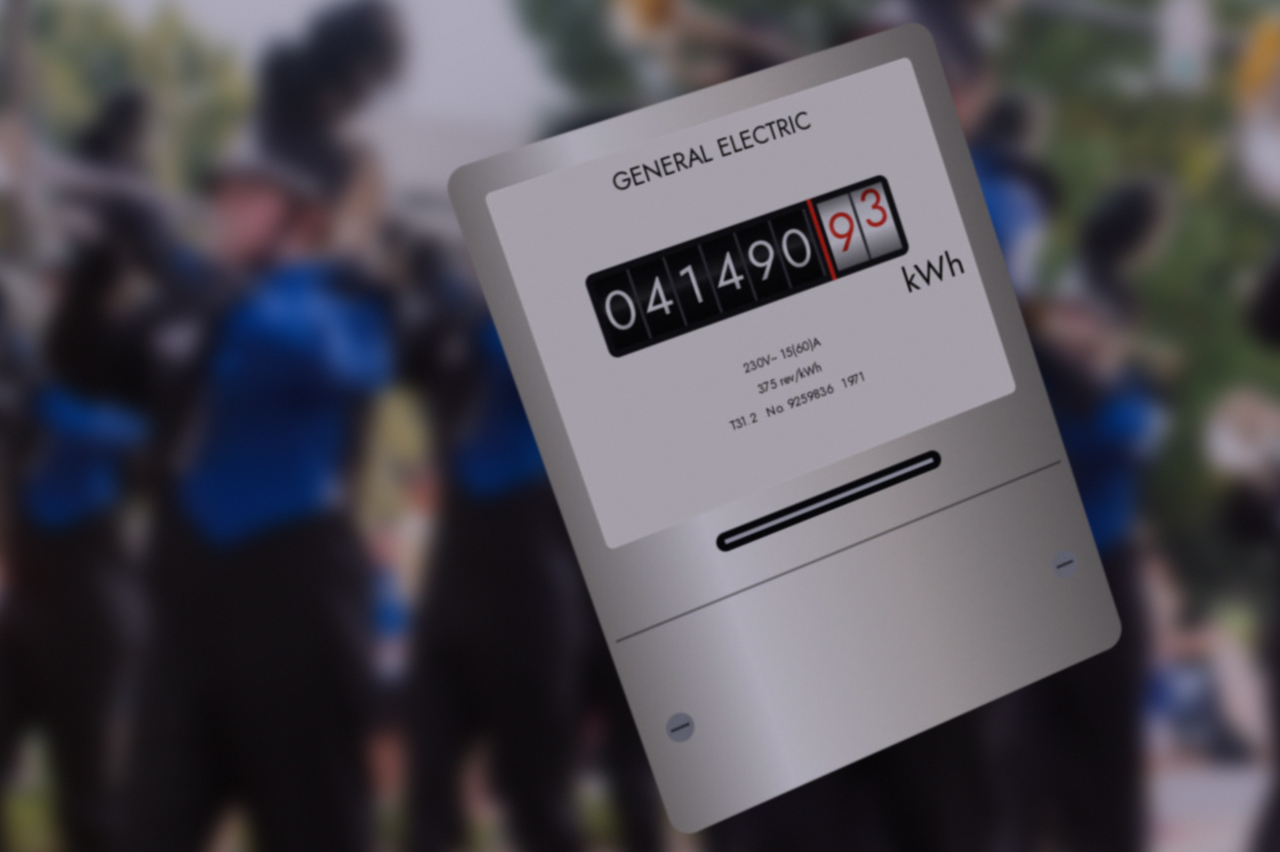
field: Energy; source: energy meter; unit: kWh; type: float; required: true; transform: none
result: 41490.93 kWh
